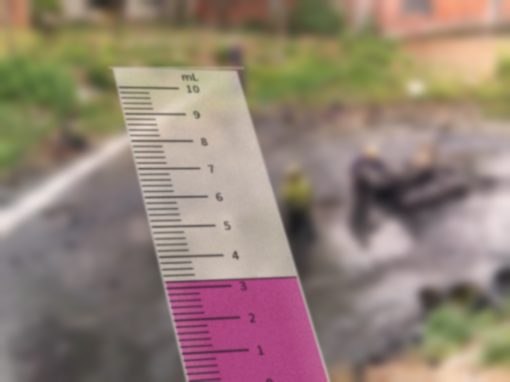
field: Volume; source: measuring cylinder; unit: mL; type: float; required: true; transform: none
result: 3.2 mL
